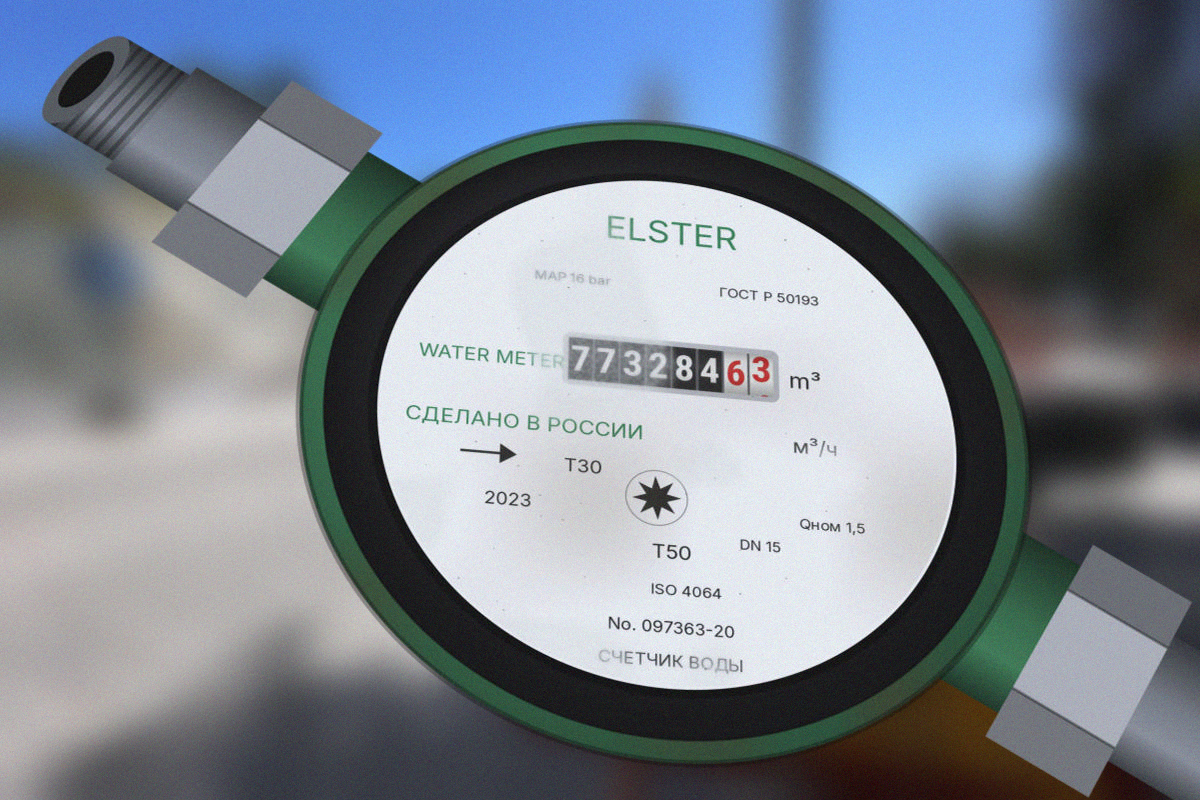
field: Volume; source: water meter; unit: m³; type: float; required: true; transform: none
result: 773284.63 m³
